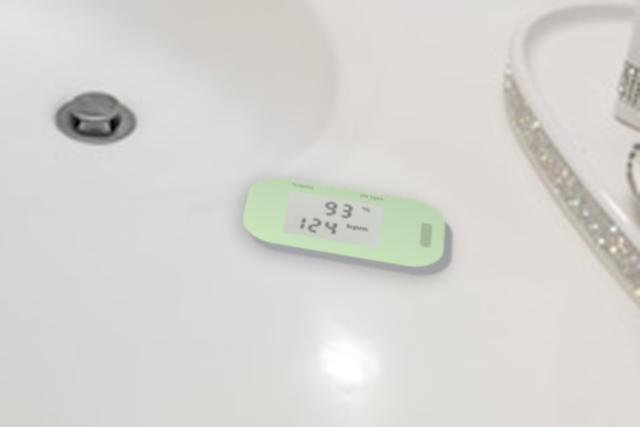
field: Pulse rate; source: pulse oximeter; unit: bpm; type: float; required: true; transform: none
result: 124 bpm
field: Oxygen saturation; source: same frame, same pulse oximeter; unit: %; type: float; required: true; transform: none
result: 93 %
